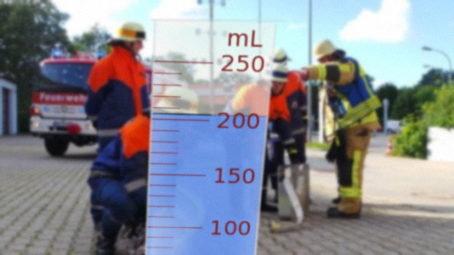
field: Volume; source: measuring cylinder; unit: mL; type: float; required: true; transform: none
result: 205 mL
